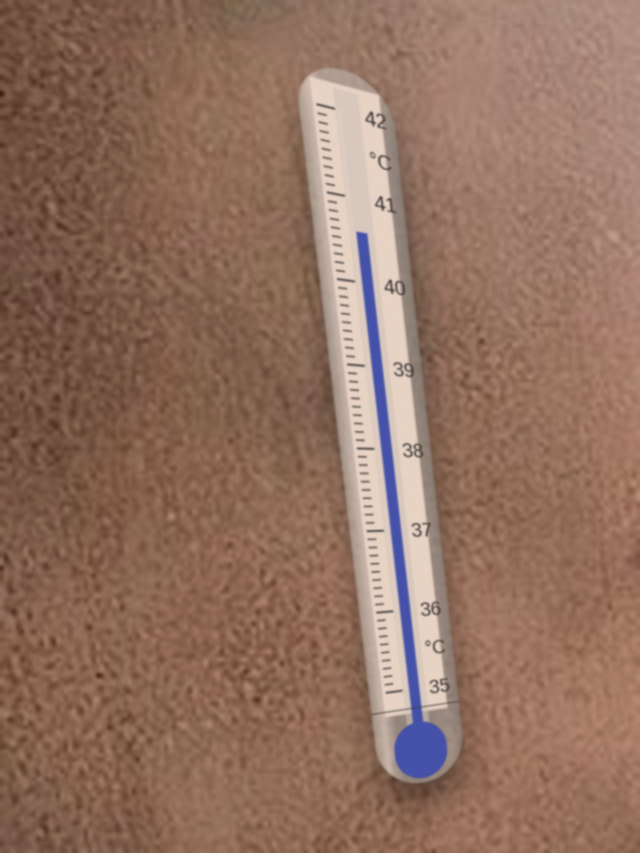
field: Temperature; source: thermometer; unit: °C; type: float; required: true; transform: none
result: 40.6 °C
